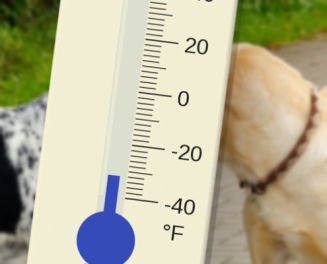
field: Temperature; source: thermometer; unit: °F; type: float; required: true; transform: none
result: -32 °F
